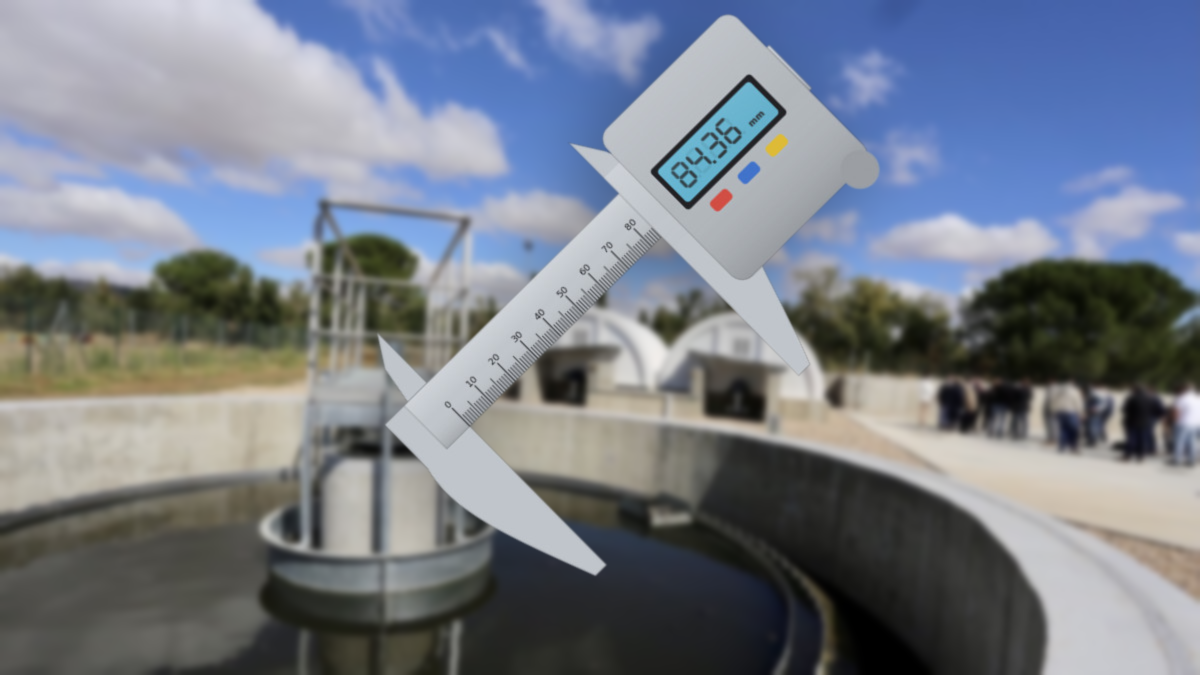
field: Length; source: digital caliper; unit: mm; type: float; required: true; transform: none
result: 84.36 mm
